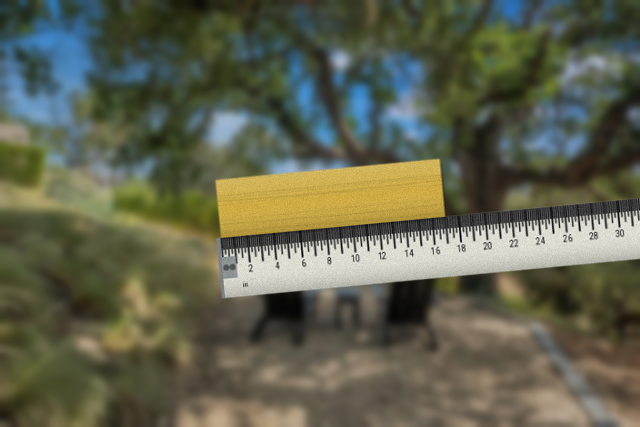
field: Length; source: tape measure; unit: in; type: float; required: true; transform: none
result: 17 in
